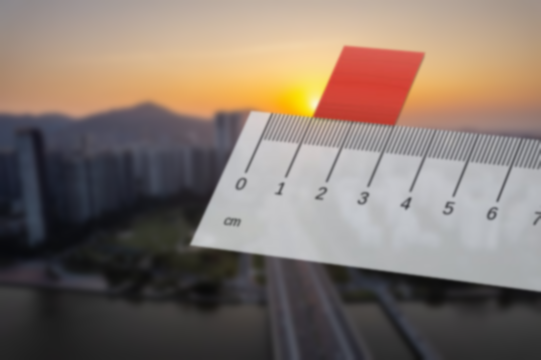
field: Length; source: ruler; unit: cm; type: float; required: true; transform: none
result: 2 cm
